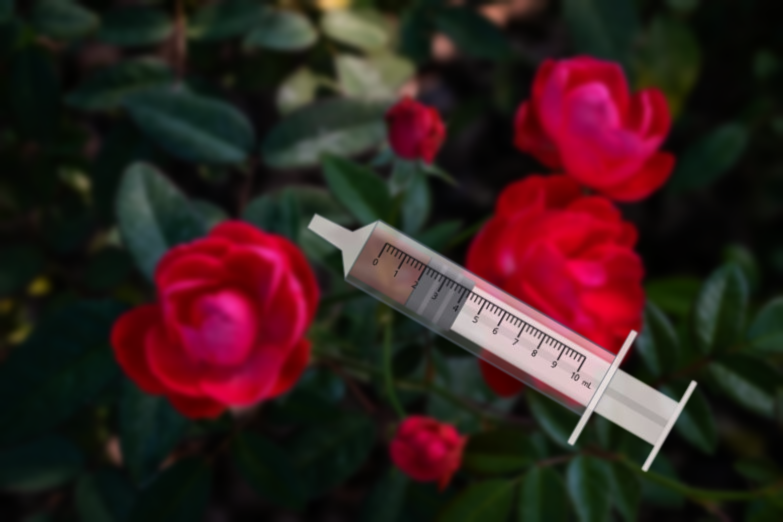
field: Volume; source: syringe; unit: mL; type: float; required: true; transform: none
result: 2 mL
